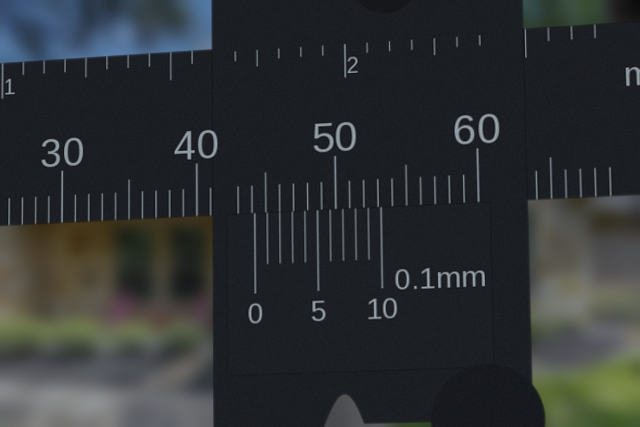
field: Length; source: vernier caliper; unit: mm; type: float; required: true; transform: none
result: 44.2 mm
